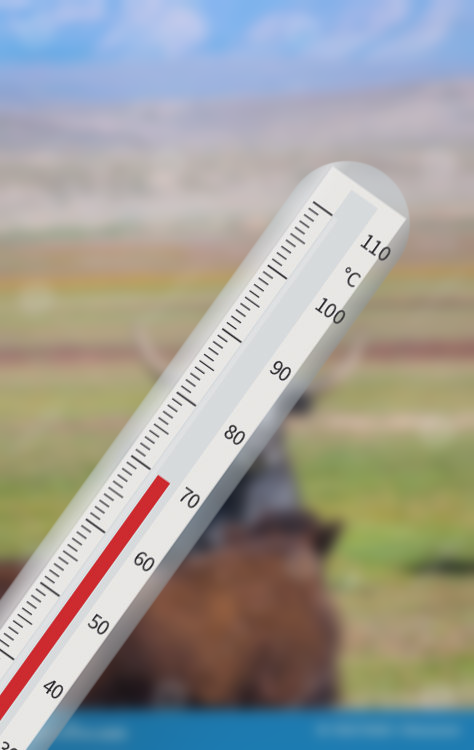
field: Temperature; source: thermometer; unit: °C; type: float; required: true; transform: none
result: 70 °C
